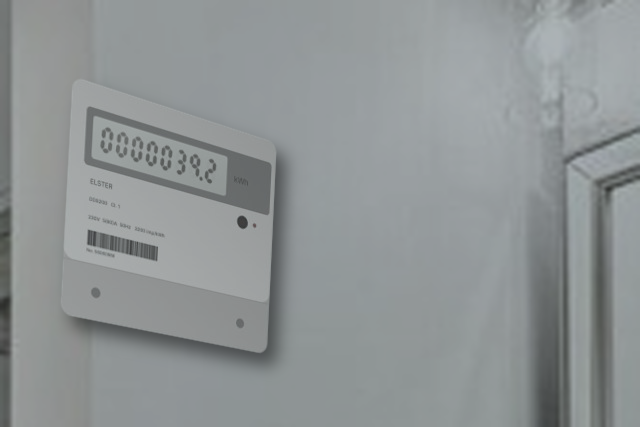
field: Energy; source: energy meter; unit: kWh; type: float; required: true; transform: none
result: 39.2 kWh
